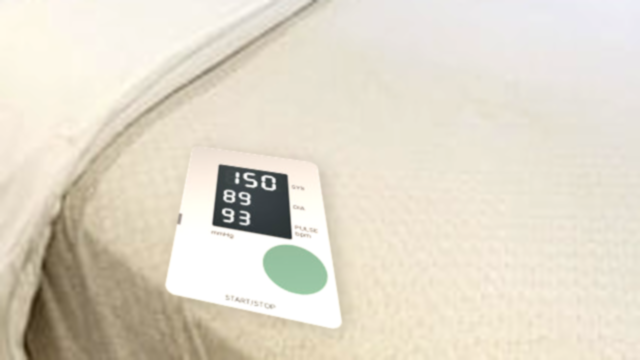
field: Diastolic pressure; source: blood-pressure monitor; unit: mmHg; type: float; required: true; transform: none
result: 89 mmHg
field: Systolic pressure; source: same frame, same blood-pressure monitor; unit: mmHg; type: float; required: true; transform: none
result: 150 mmHg
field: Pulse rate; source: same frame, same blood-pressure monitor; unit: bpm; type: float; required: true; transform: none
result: 93 bpm
